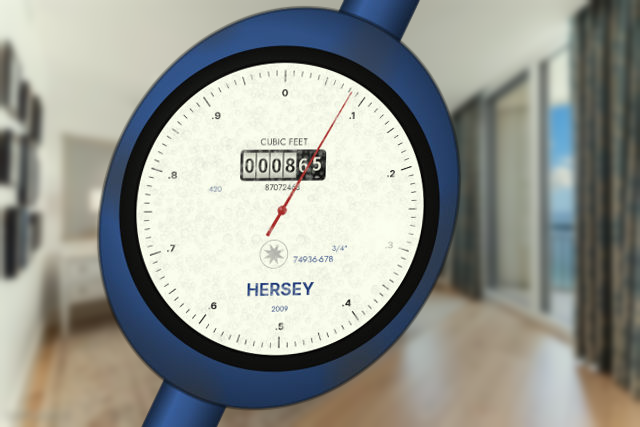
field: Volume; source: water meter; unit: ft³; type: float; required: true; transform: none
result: 865.08 ft³
